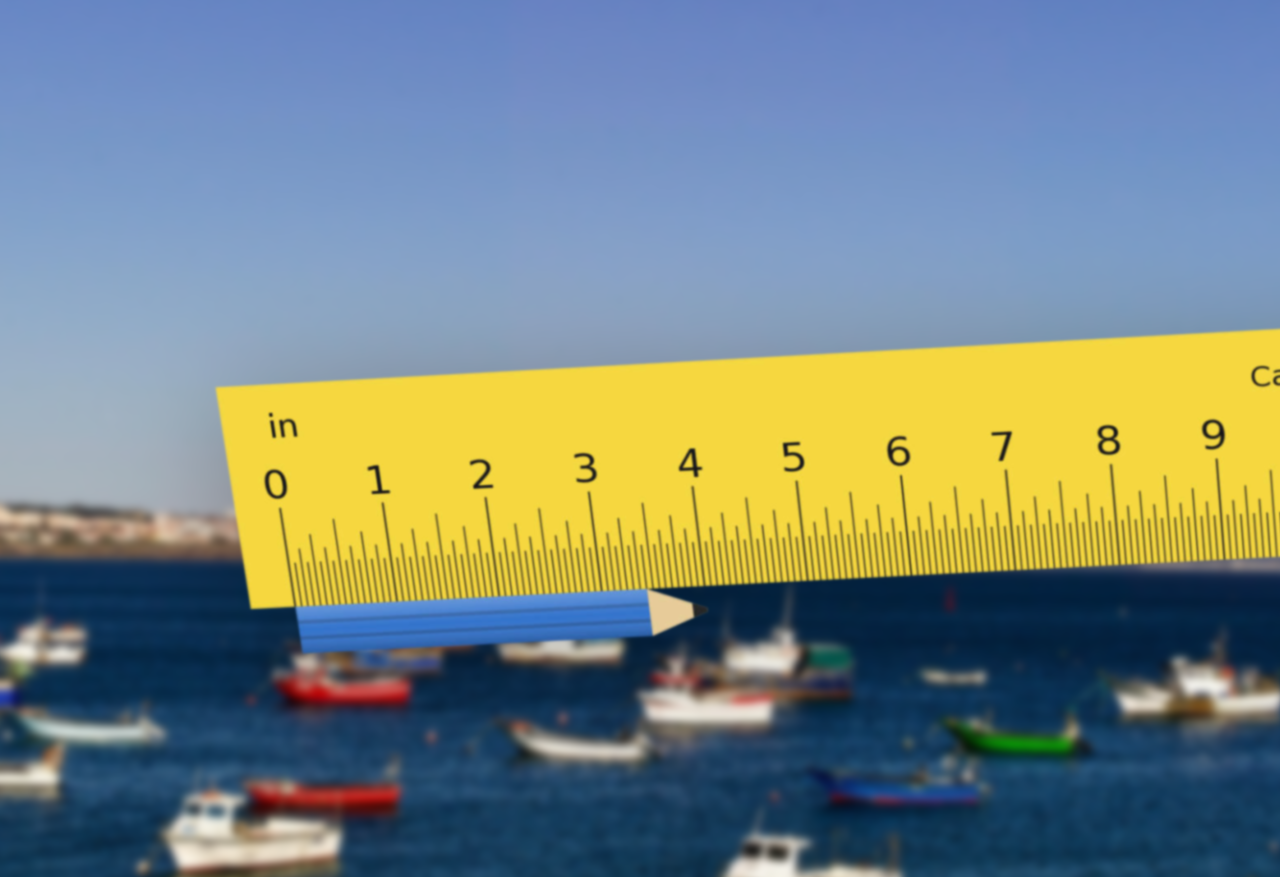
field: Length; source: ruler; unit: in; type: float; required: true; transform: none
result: 4 in
